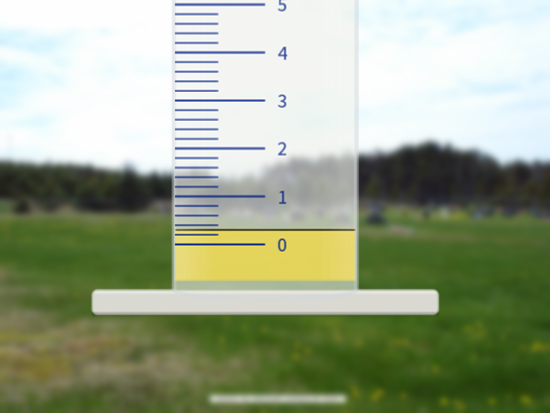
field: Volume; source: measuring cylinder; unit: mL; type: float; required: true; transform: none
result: 0.3 mL
